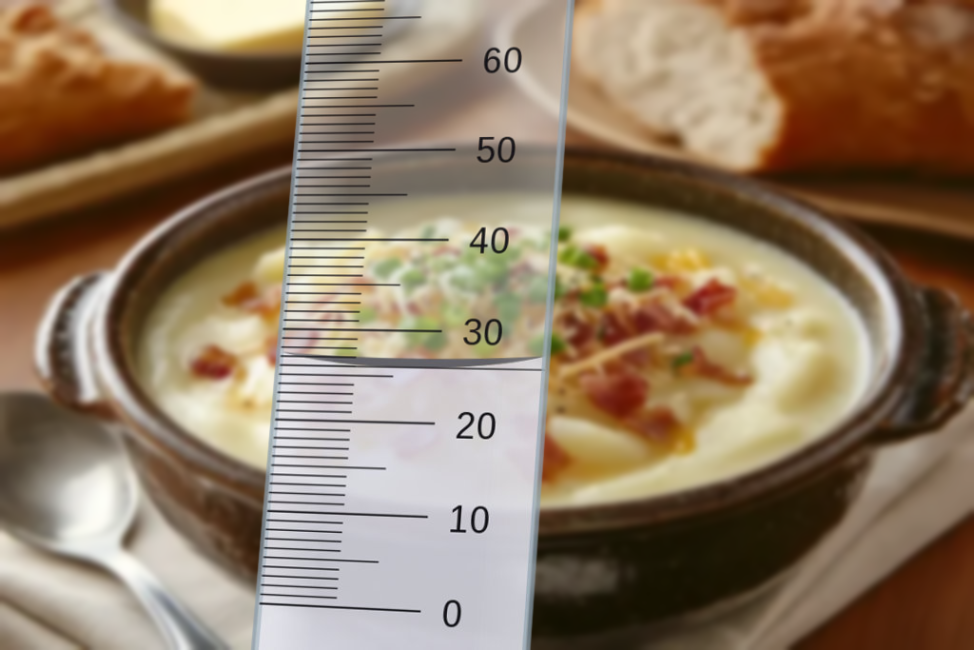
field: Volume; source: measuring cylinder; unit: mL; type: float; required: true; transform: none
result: 26 mL
